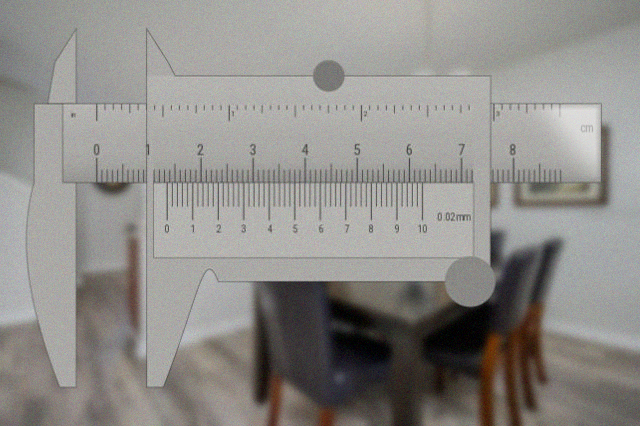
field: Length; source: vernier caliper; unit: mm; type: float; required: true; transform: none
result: 13.5 mm
